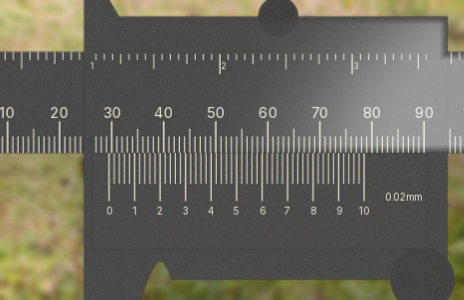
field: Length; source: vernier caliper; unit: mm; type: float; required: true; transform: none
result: 29.5 mm
